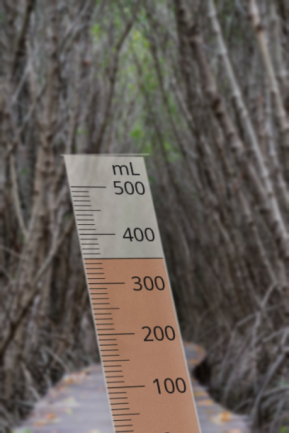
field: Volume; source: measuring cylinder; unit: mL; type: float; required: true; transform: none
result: 350 mL
